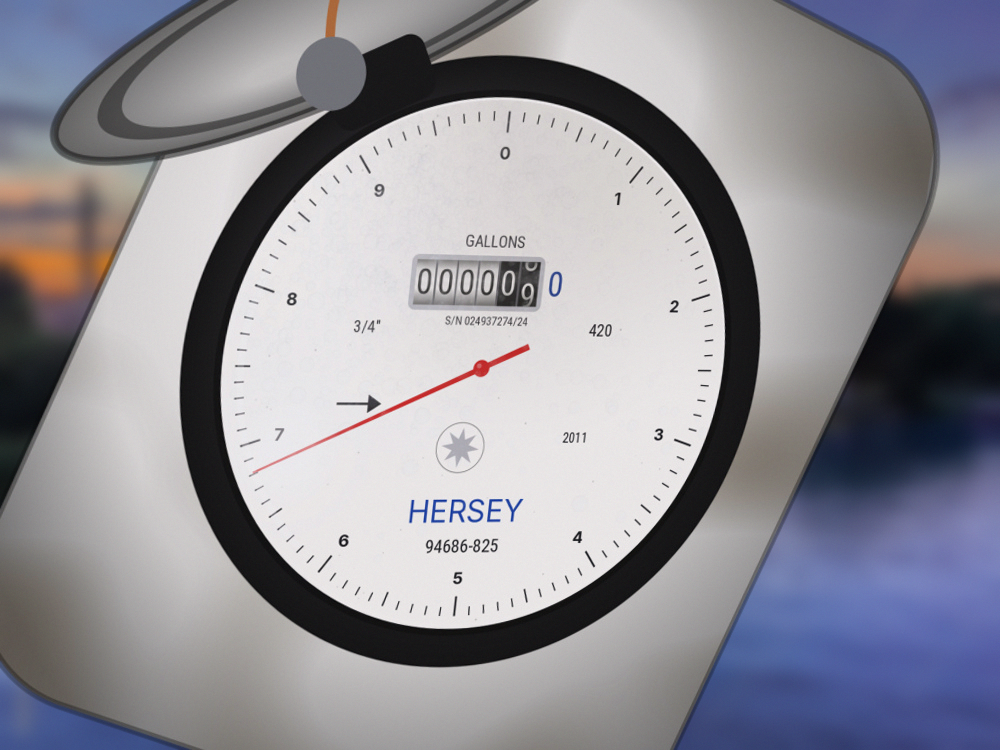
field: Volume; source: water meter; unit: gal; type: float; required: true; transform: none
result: 86.8 gal
